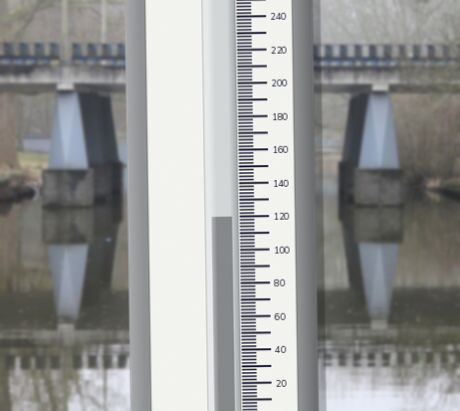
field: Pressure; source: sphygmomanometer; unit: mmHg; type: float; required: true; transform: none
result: 120 mmHg
